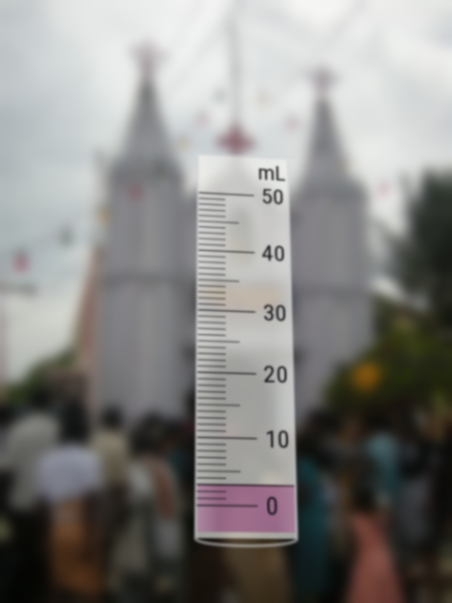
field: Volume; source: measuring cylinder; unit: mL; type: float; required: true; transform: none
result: 3 mL
